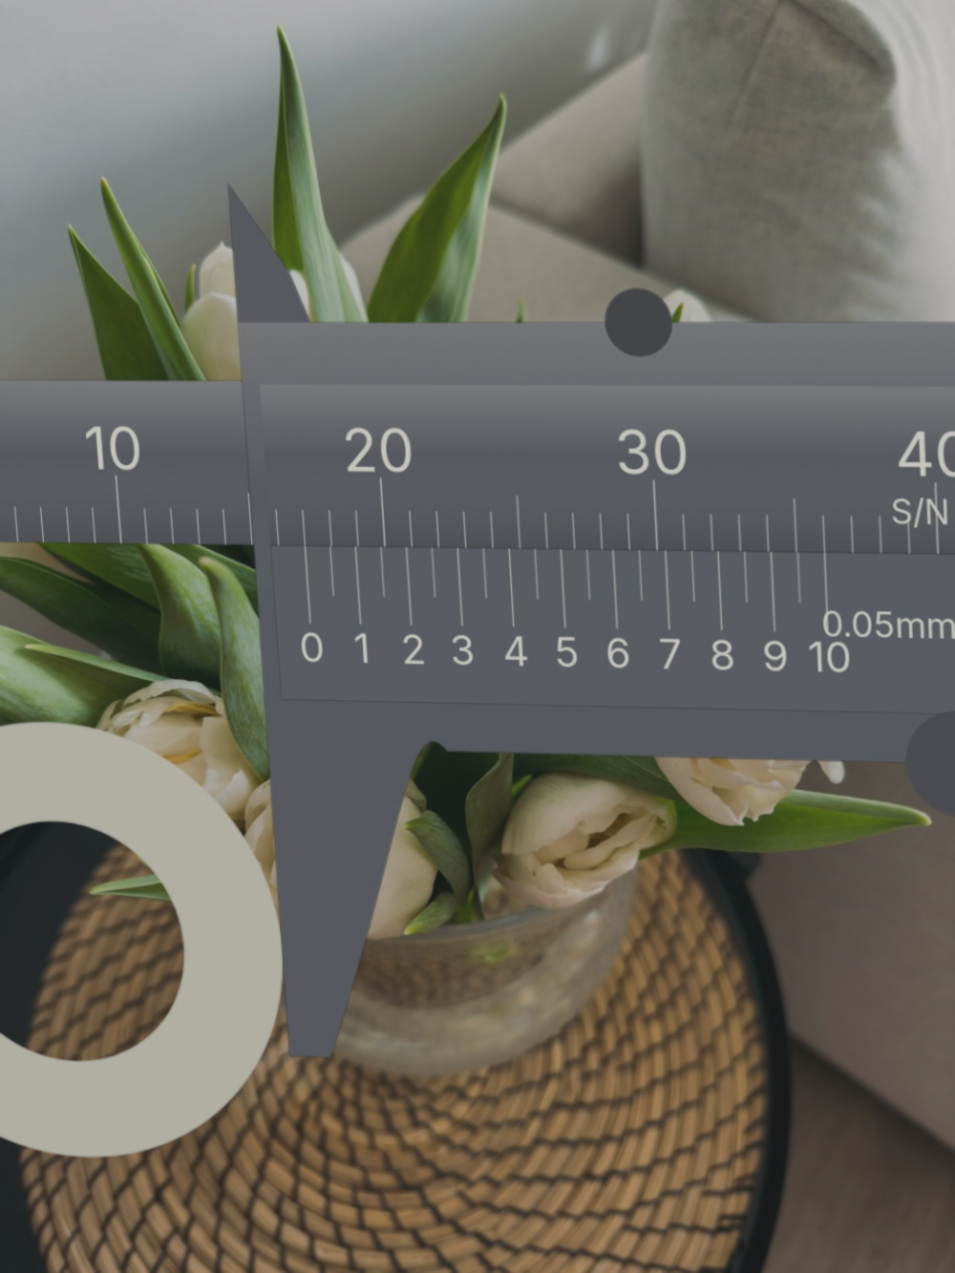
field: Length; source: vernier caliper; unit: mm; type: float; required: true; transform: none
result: 17.00 mm
